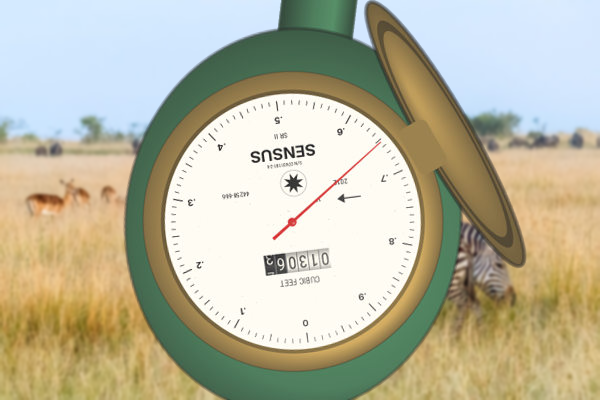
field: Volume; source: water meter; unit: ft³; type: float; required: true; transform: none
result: 13062.65 ft³
